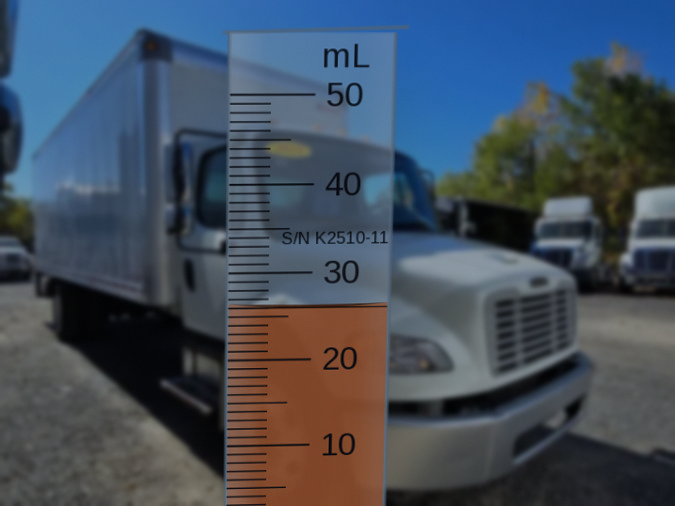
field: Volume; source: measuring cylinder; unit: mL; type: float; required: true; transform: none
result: 26 mL
